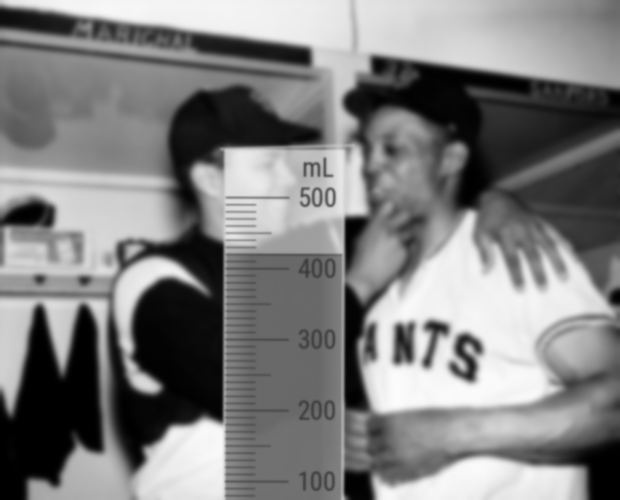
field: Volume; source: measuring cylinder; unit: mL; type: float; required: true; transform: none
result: 420 mL
